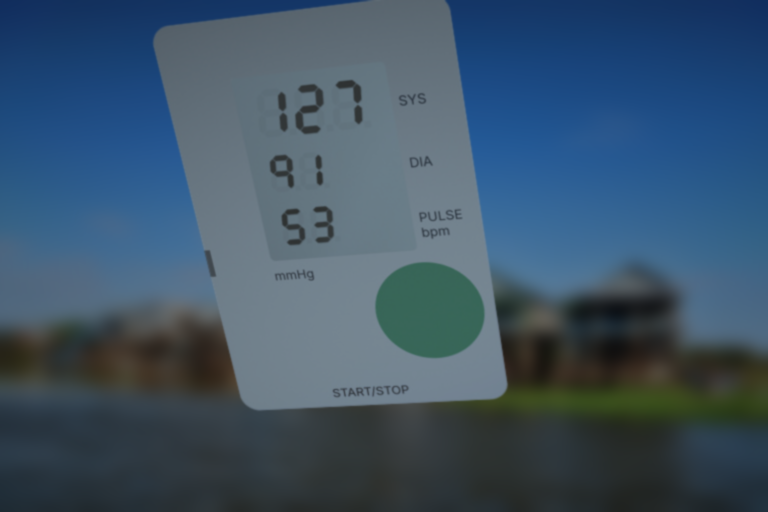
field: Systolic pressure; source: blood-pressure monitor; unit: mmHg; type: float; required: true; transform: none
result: 127 mmHg
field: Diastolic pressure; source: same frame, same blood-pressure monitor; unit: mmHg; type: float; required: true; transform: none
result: 91 mmHg
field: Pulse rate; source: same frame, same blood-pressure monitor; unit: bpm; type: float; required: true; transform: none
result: 53 bpm
